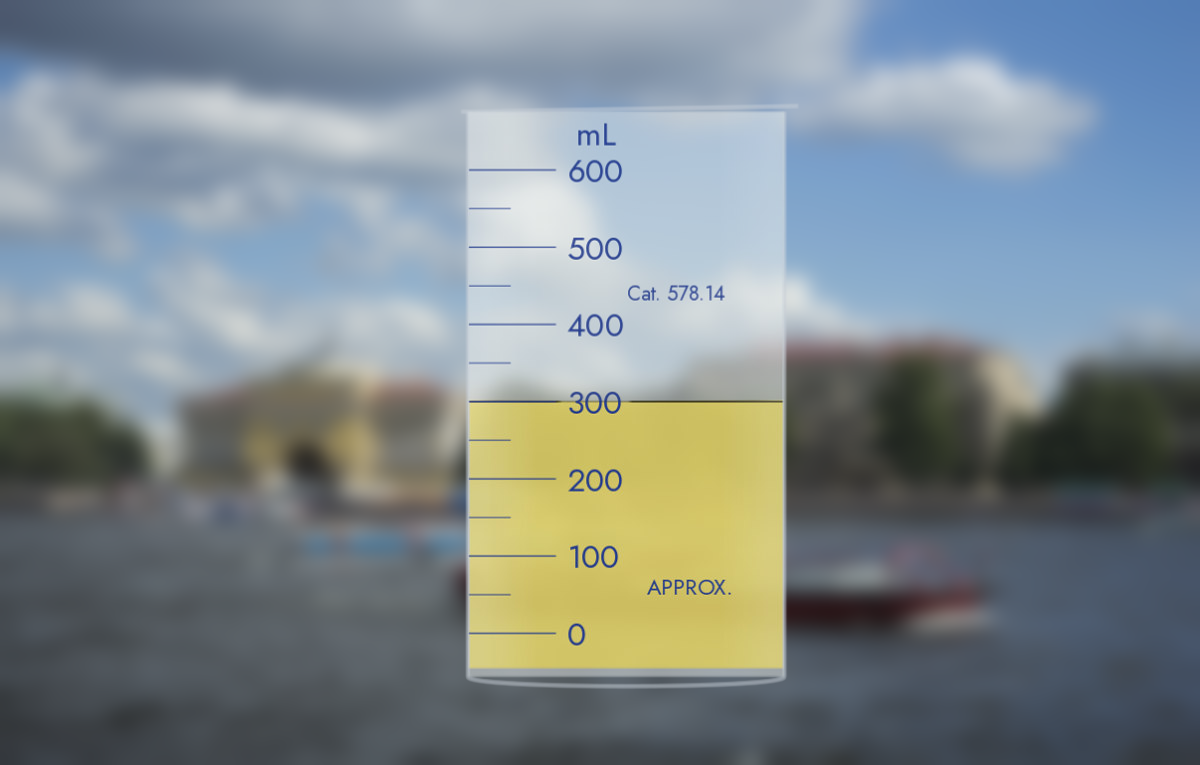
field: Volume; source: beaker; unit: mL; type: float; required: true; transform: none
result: 300 mL
